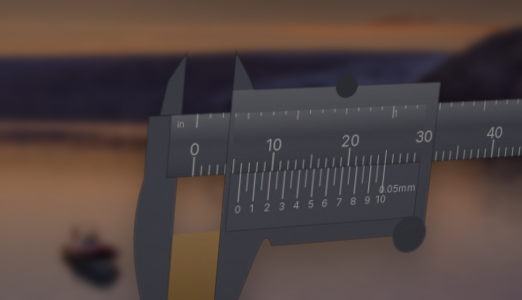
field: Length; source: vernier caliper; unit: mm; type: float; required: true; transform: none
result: 6.0 mm
